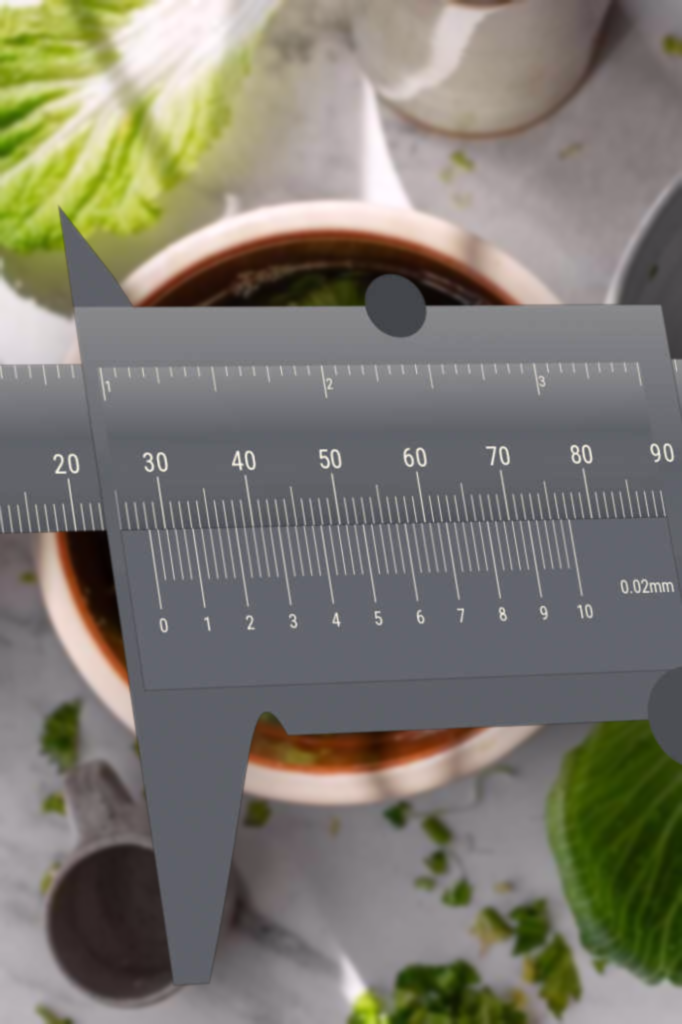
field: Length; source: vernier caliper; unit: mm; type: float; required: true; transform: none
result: 28.2 mm
